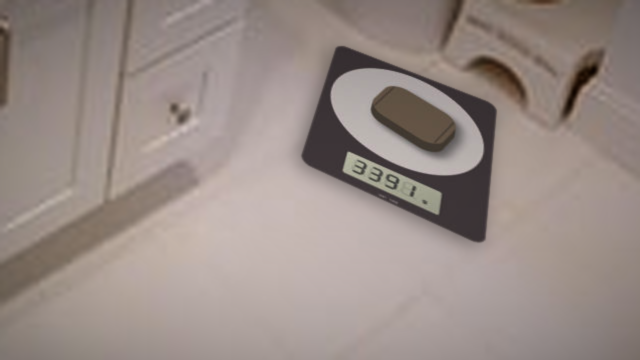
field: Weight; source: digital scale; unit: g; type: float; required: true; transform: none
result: 3391 g
